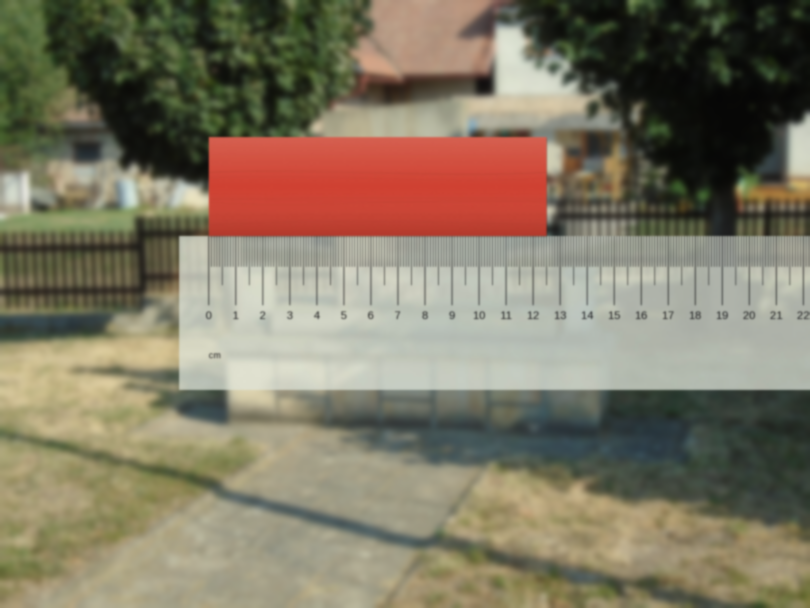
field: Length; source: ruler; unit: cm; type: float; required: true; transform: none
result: 12.5 cm
